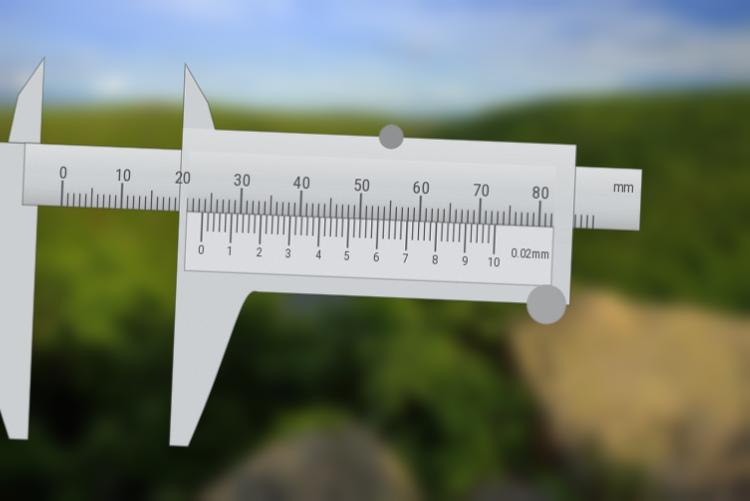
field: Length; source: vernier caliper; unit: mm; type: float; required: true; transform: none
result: 23.6 mm
